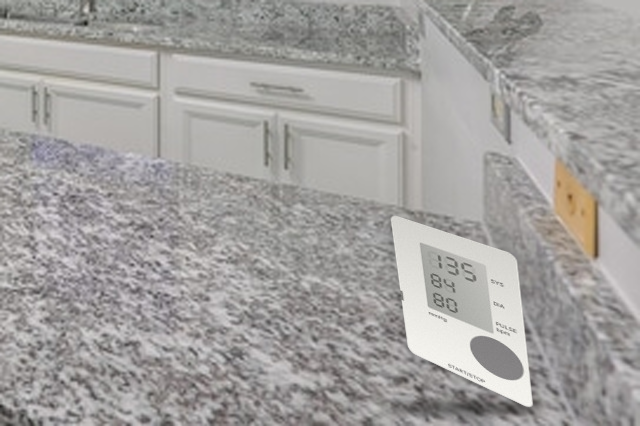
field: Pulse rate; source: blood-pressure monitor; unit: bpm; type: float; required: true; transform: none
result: 80 bpm
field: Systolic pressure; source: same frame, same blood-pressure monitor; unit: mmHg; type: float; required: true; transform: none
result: 135 mmHg
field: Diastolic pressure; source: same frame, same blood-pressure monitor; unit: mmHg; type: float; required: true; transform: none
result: 84 mmHg
